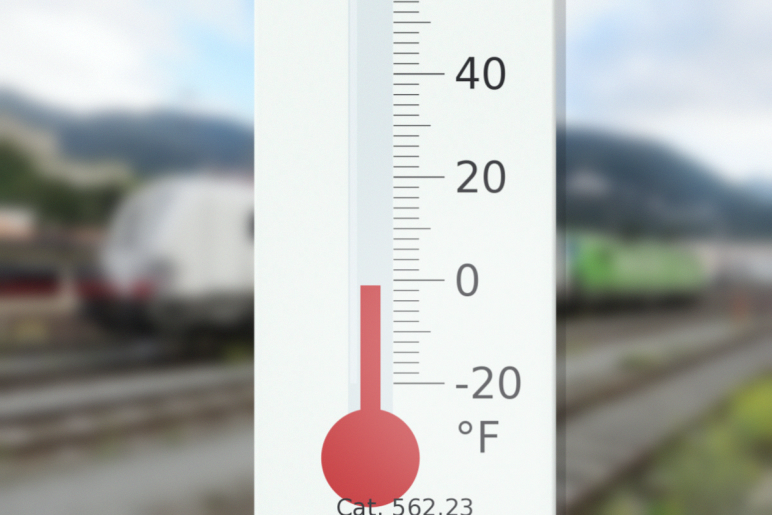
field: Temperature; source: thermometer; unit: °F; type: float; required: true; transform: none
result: -1 °F
